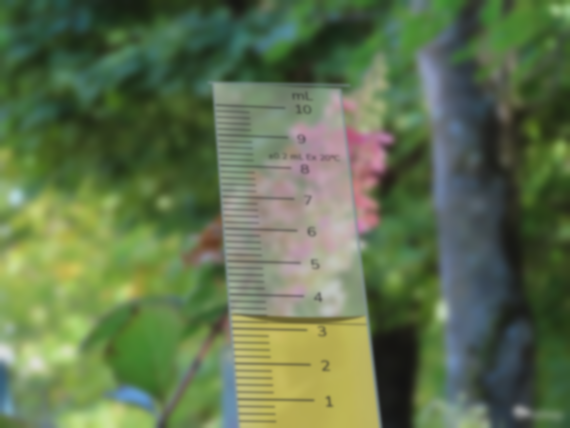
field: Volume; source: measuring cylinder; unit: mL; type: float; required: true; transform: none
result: 3.2 mL
